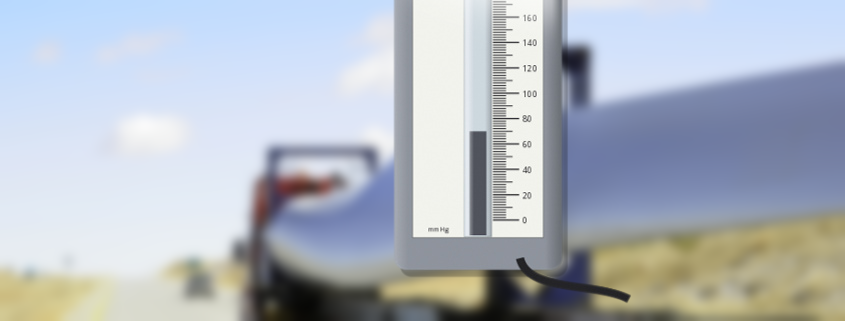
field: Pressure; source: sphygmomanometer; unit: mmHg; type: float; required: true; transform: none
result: 70 mmHg
